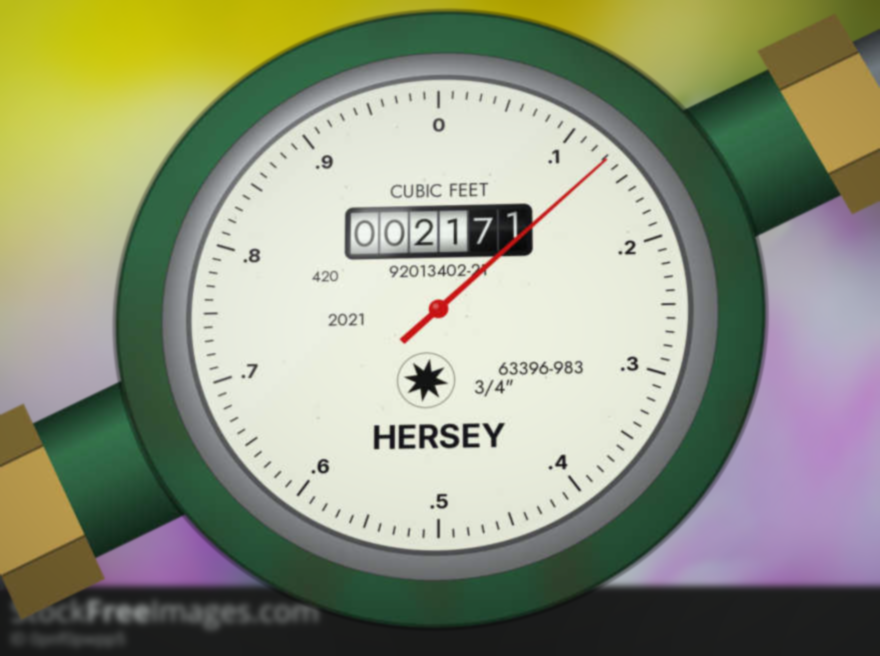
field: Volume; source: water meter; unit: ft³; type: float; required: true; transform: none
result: 2171.13 ft³
